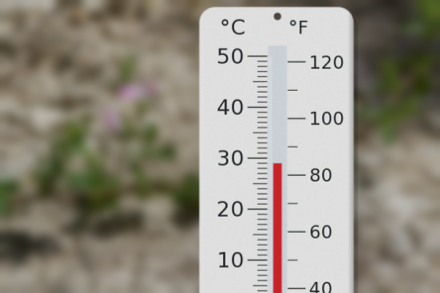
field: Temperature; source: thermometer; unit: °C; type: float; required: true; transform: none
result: 29 °C
